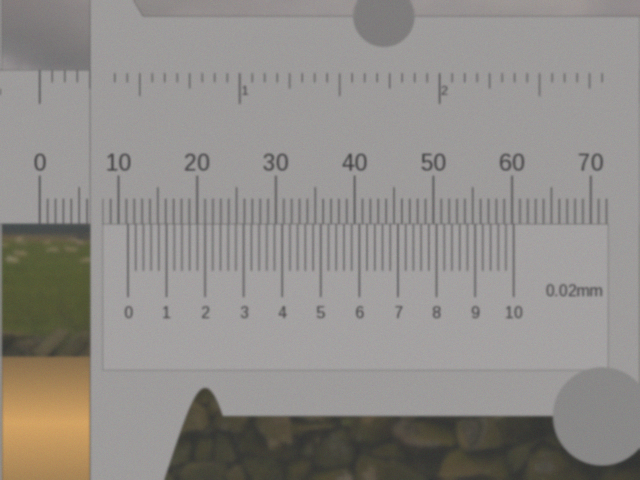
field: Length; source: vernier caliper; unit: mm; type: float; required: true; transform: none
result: 11.2 mm
